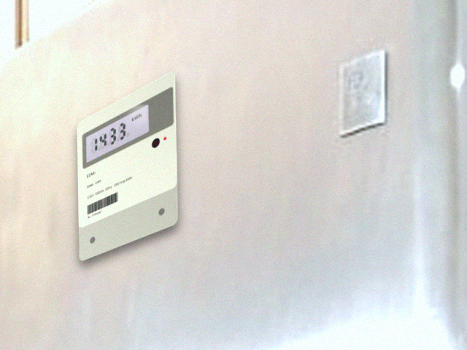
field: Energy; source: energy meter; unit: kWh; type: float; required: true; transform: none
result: 1433 kWh
